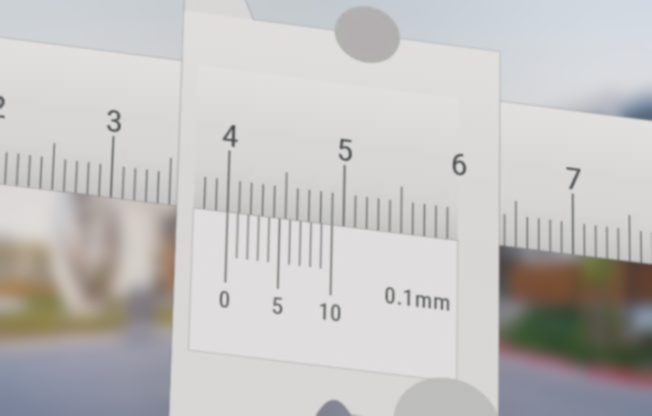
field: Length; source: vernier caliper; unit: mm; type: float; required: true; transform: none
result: 40.0 mm
